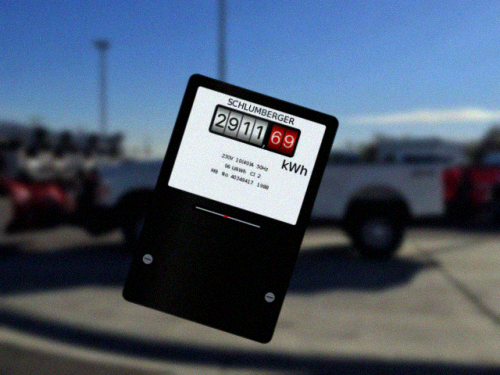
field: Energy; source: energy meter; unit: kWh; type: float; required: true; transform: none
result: 2911.69 kWh
